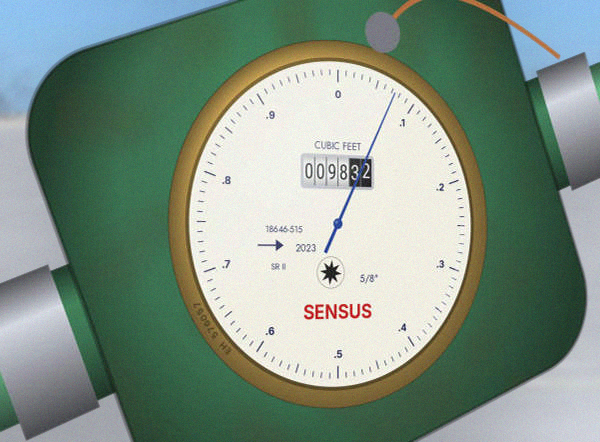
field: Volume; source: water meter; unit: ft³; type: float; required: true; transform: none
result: 9832.07 ft³
